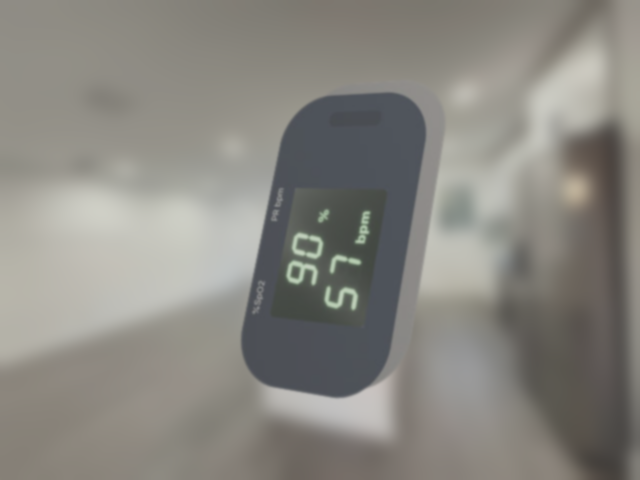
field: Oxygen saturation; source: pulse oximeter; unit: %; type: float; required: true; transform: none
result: 90 %
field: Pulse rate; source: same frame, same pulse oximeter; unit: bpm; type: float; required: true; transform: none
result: 57 bpm
